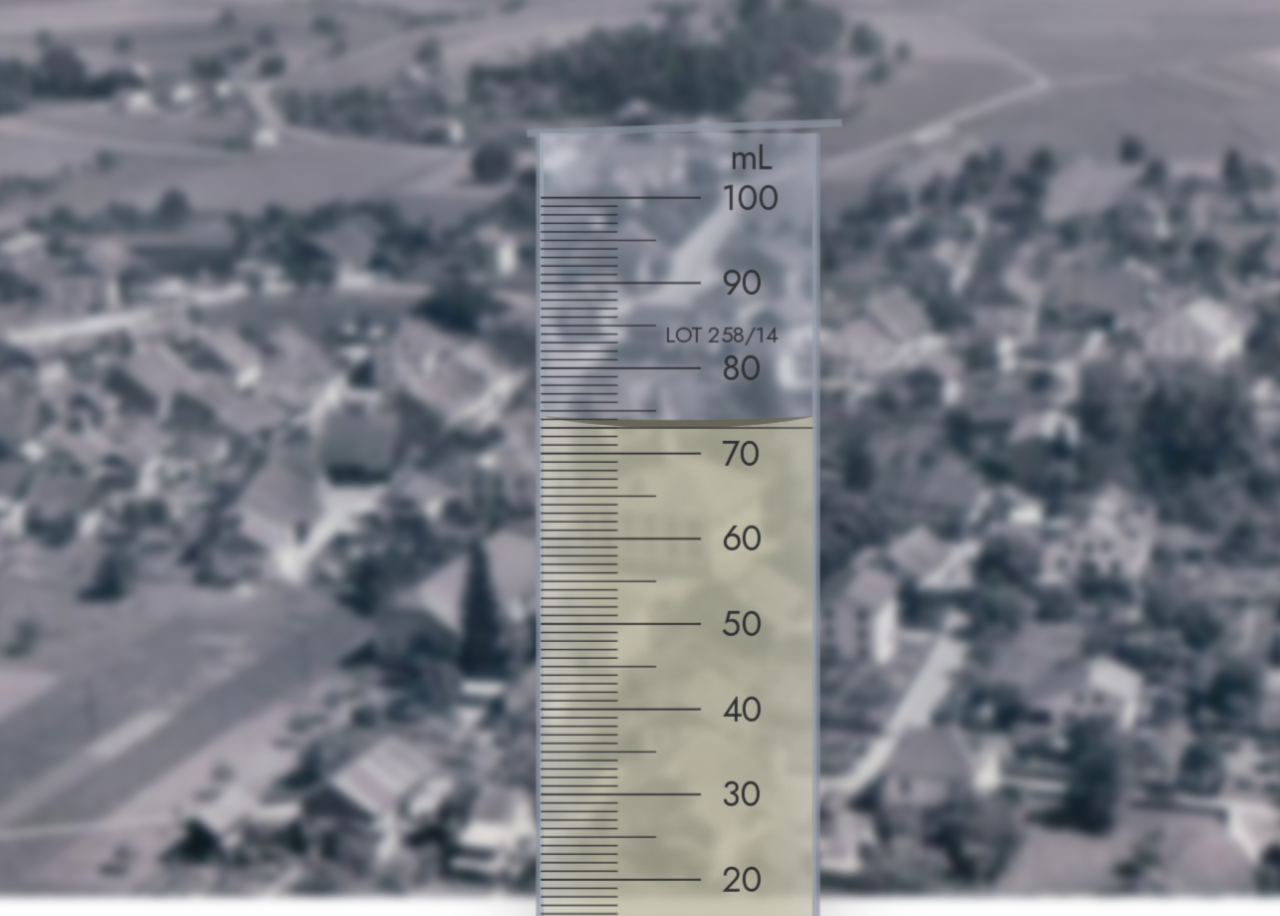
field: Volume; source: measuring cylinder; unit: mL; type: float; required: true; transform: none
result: 73 mL
